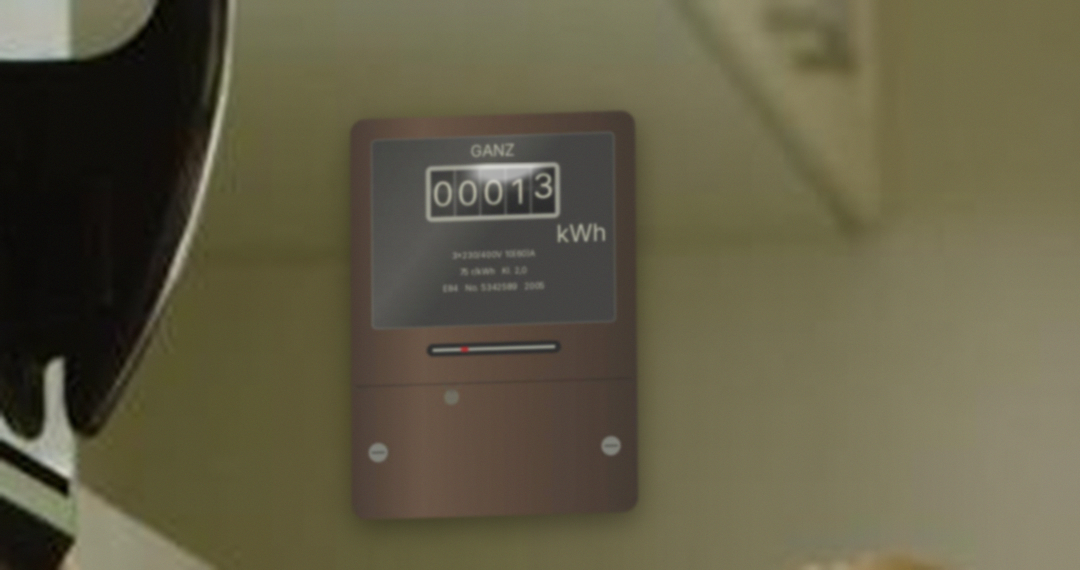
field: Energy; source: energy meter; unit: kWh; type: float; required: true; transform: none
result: 13 kWh
